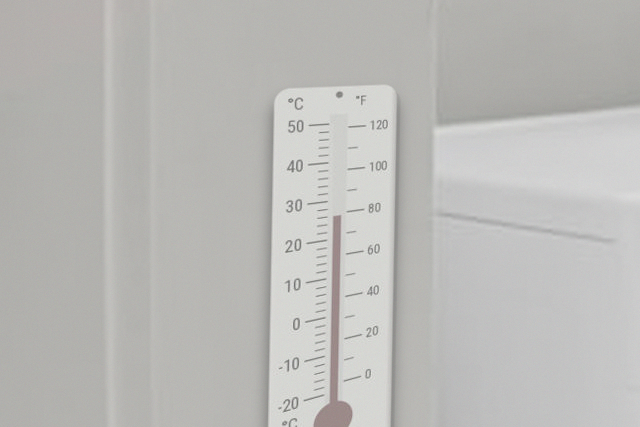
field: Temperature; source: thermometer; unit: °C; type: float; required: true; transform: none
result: 26 °C
